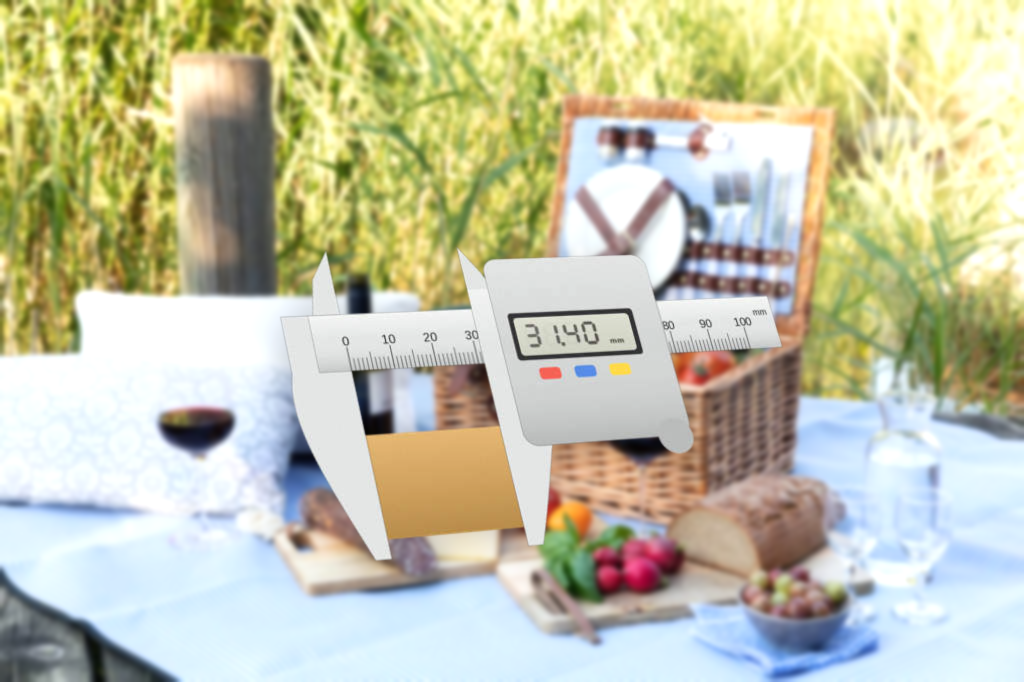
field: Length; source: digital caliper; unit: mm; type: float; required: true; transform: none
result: 31.40 mm
